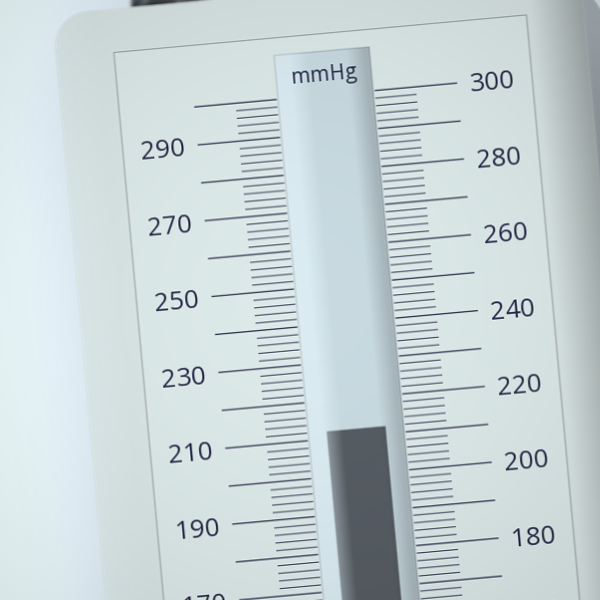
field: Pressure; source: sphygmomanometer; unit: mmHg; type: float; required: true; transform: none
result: 212 mmHg
